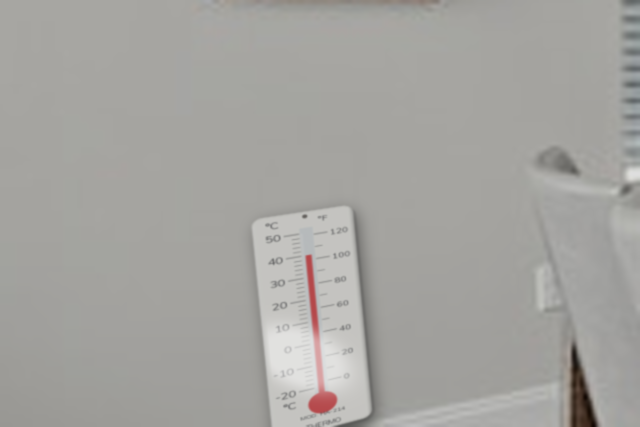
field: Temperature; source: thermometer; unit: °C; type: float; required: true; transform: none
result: 40 °C
